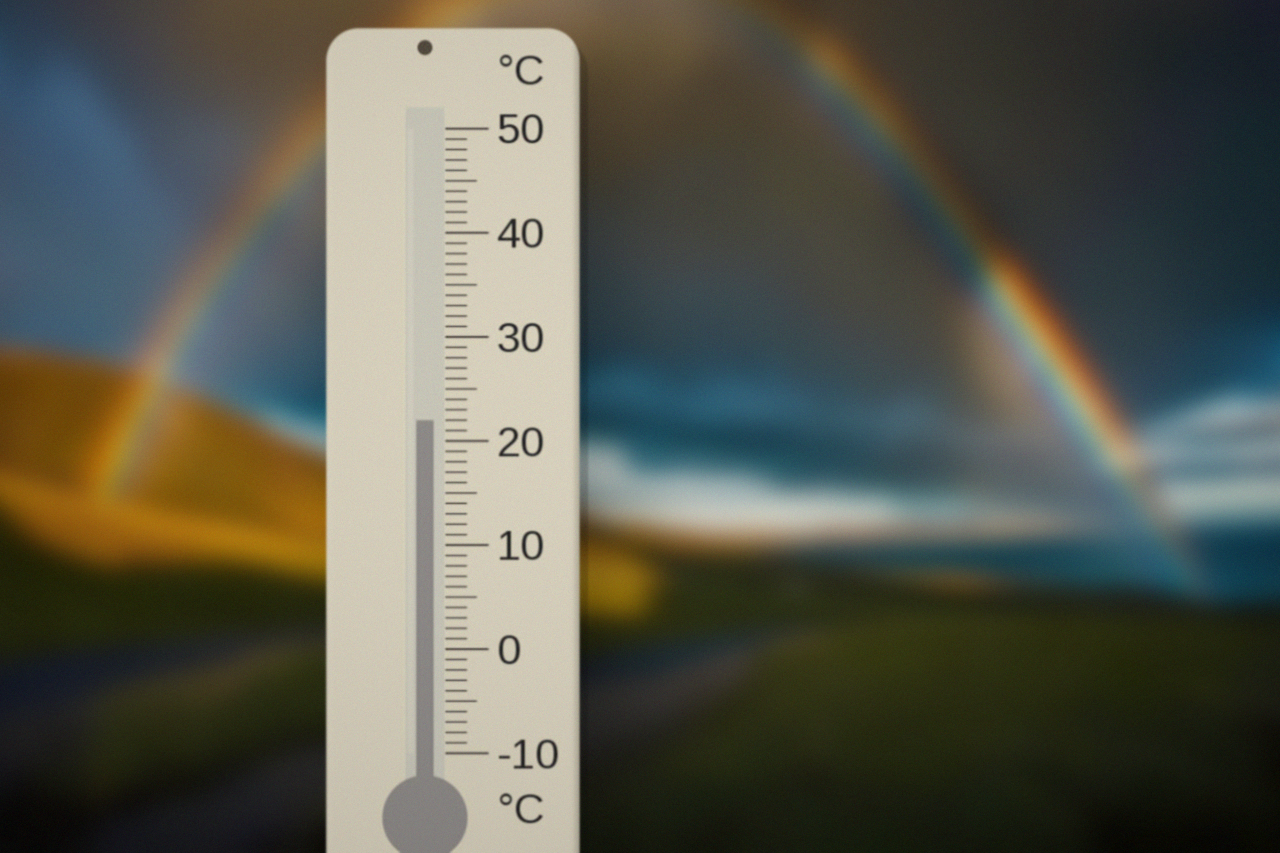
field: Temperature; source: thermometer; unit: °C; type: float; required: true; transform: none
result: 22 °C
